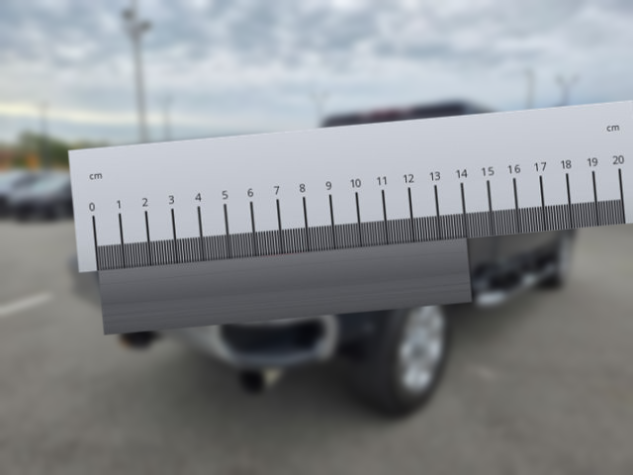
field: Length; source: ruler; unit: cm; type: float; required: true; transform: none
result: 14 cm
